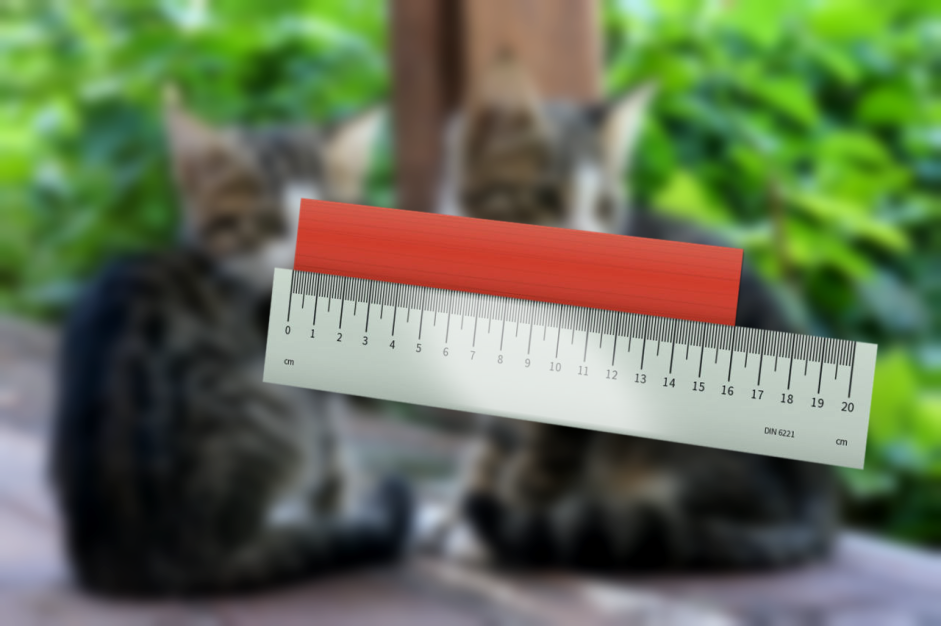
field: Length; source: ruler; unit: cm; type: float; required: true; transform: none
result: 16 cm
